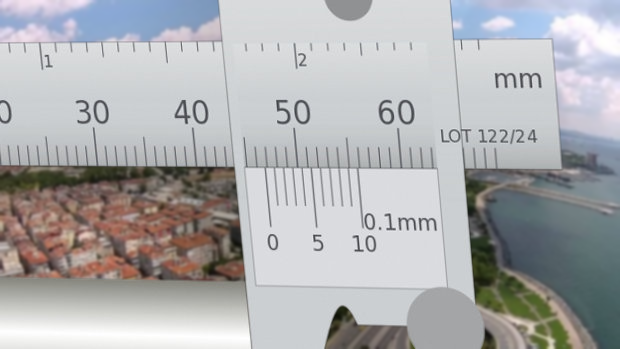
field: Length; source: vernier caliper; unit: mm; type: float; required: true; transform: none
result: 46.8 mm
